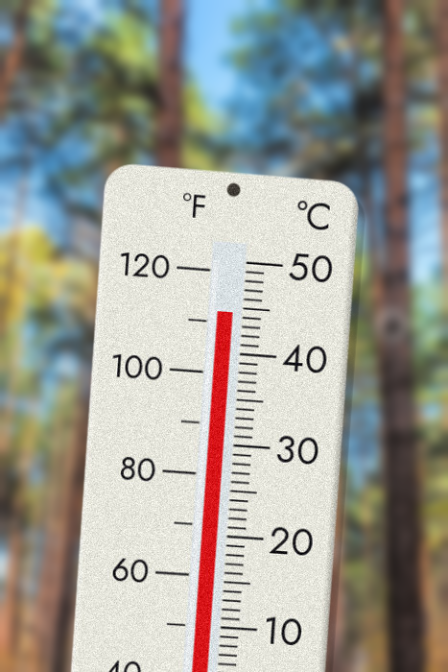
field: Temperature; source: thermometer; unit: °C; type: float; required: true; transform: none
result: 44.5 °C
